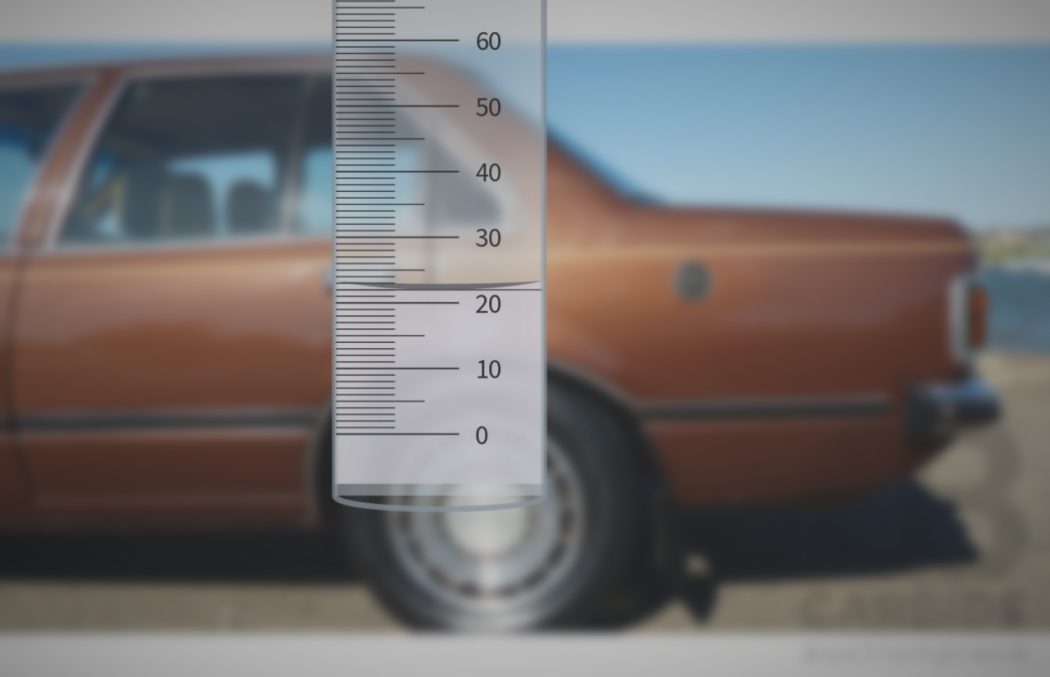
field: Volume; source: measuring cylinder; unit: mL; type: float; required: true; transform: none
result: 22 mL
